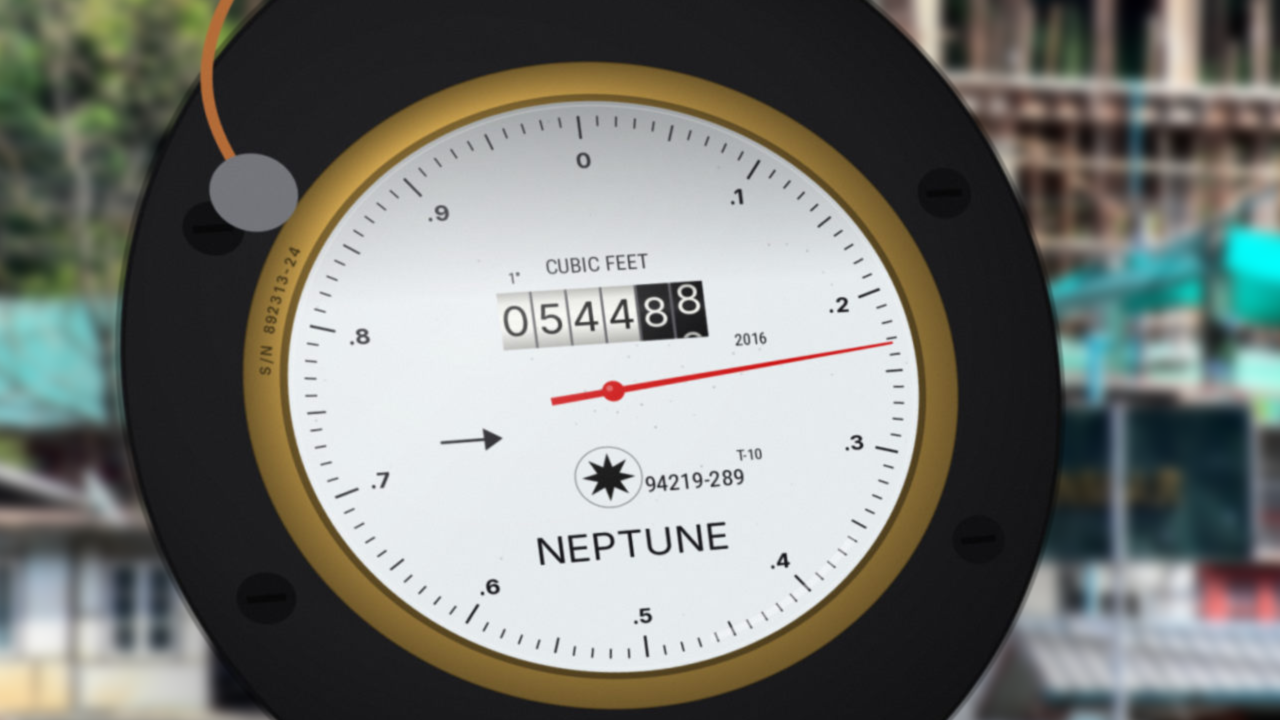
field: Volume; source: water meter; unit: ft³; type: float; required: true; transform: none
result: 54488.23 ft³
